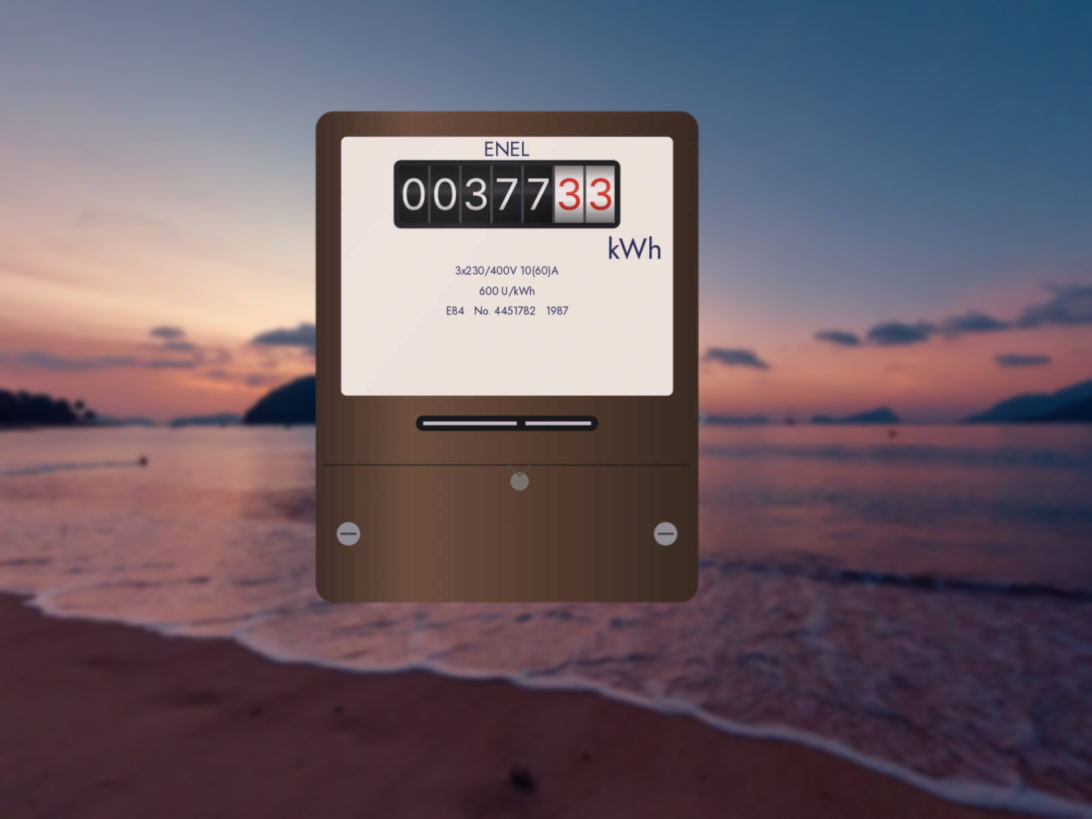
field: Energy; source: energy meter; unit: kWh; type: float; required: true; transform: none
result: 377.33 kWh
